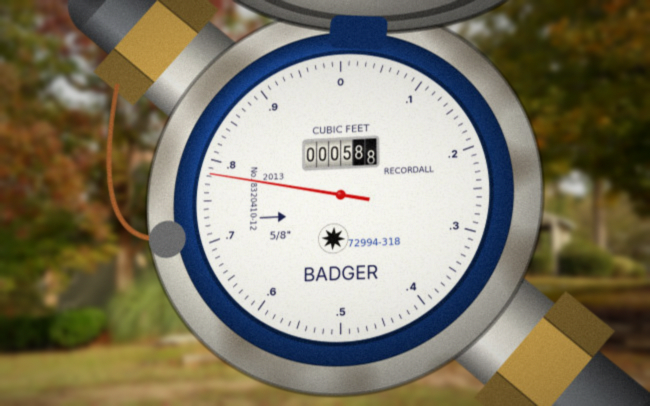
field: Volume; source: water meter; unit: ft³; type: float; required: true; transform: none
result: 587.78 ft³
